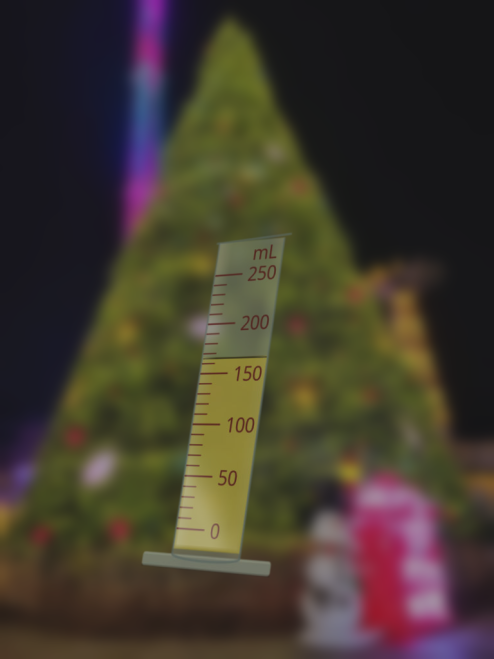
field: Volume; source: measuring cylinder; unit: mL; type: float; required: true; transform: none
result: 165 mL
